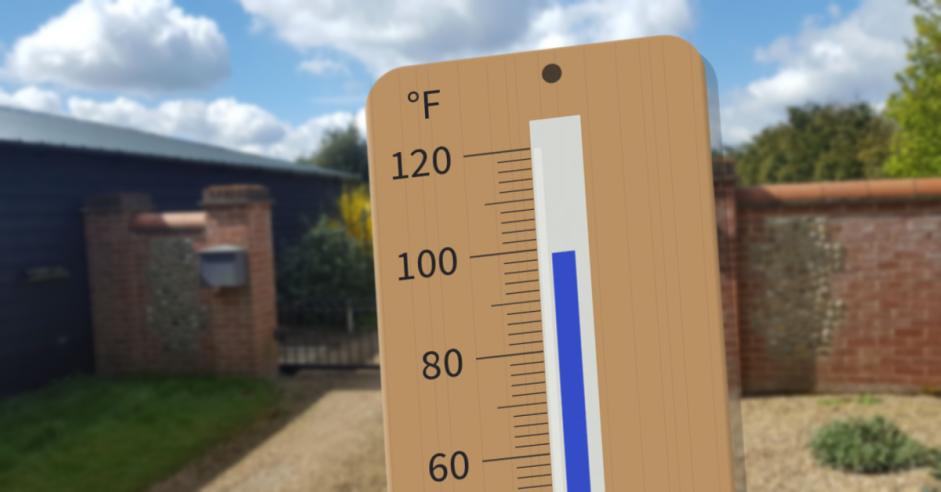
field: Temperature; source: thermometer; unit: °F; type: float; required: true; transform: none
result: 99 °F
